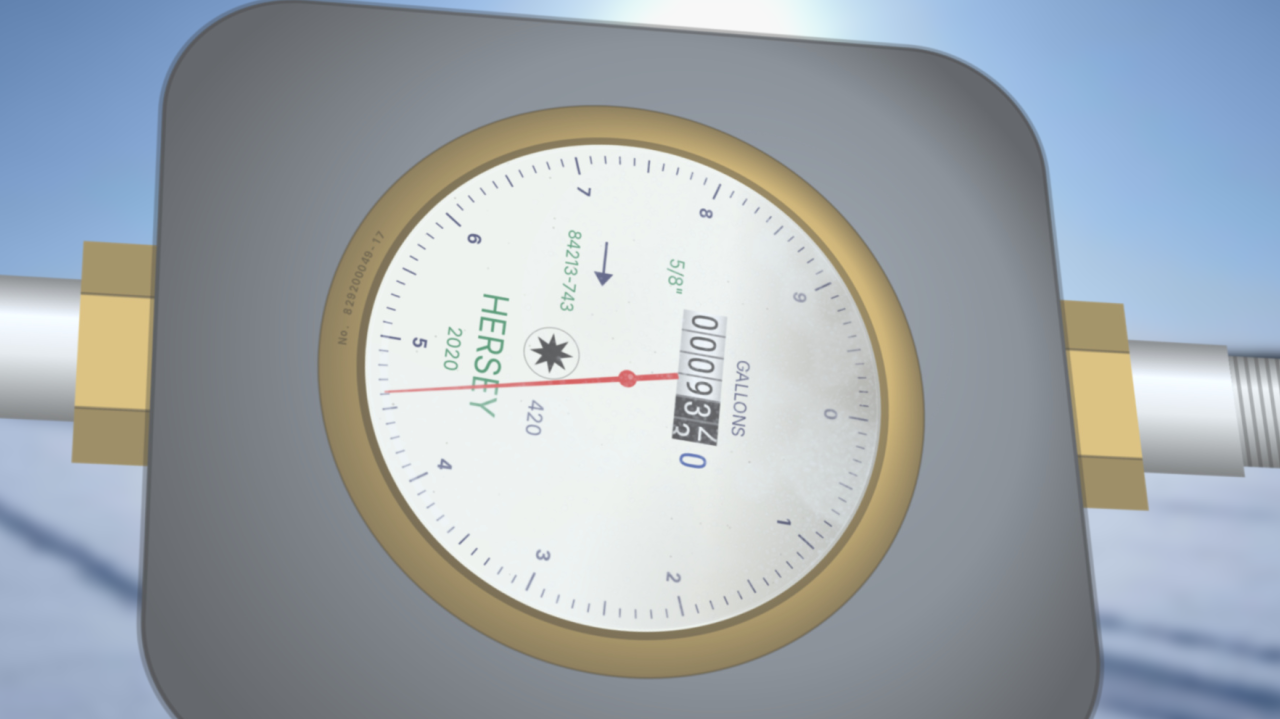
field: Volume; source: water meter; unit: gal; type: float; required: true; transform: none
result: 9324.6 gal
